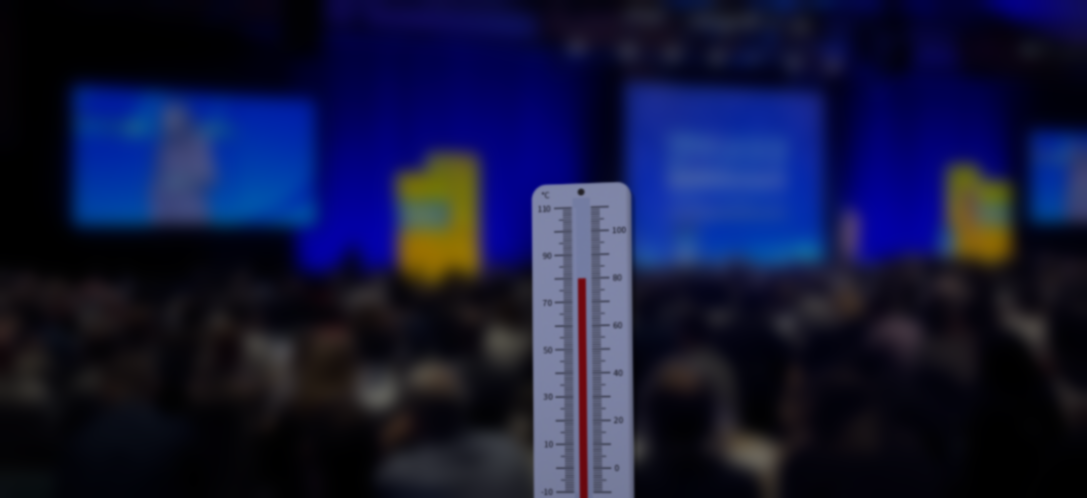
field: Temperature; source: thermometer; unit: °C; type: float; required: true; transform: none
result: 80 °C
